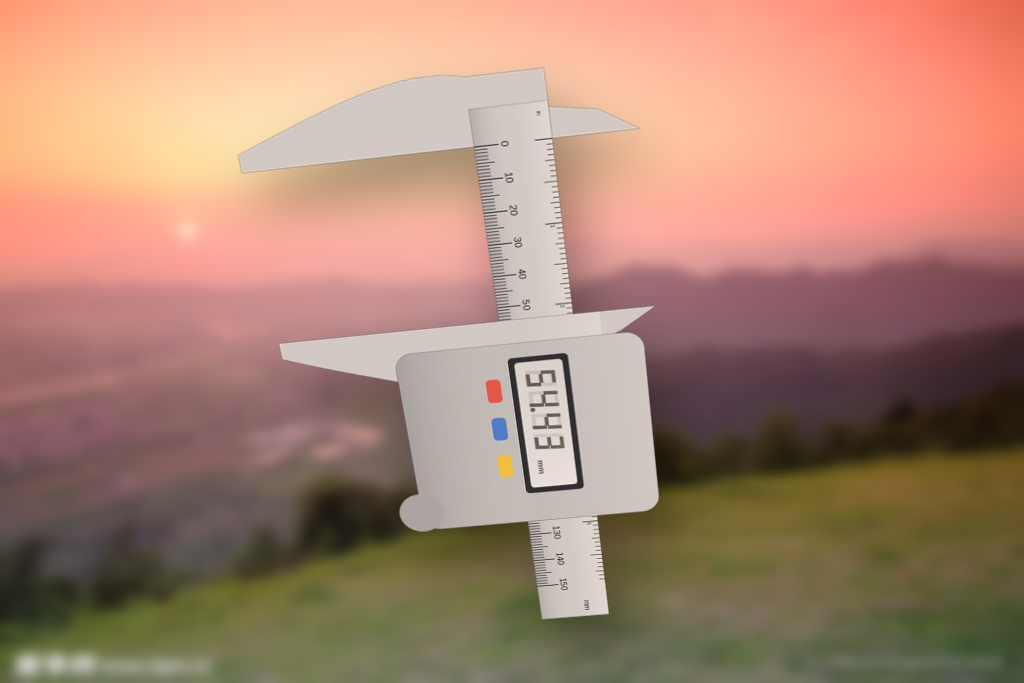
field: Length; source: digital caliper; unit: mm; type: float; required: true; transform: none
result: 54.43 mm
